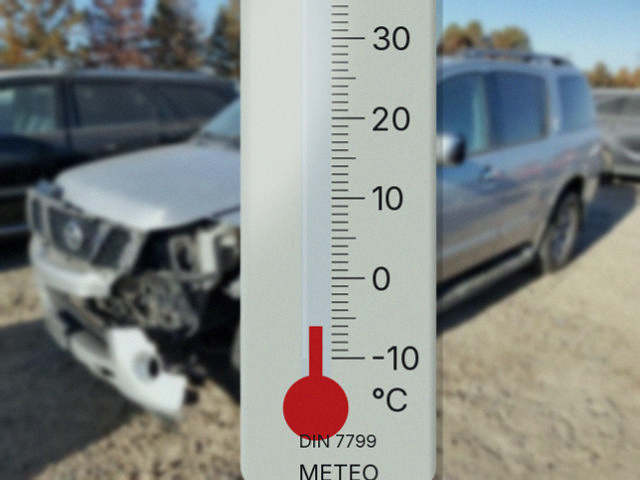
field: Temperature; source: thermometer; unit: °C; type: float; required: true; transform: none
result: -6 °C
